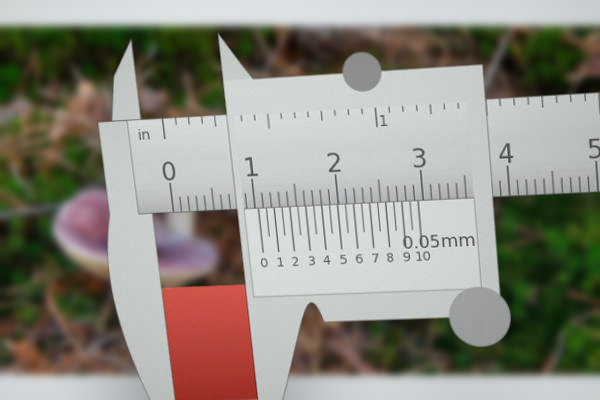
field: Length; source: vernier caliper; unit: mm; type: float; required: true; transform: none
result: 10.4 mm
